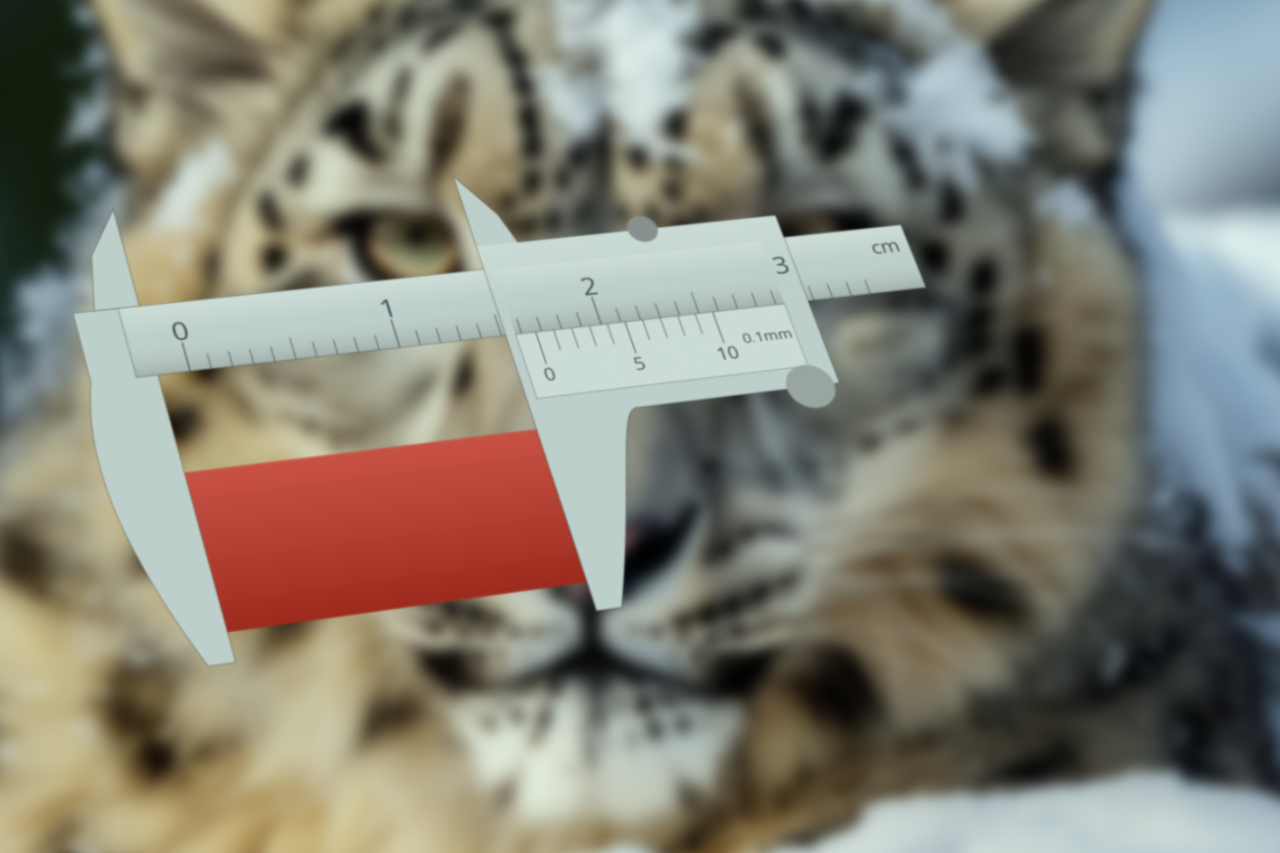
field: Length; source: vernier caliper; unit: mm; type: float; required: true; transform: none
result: 16.7 mm
